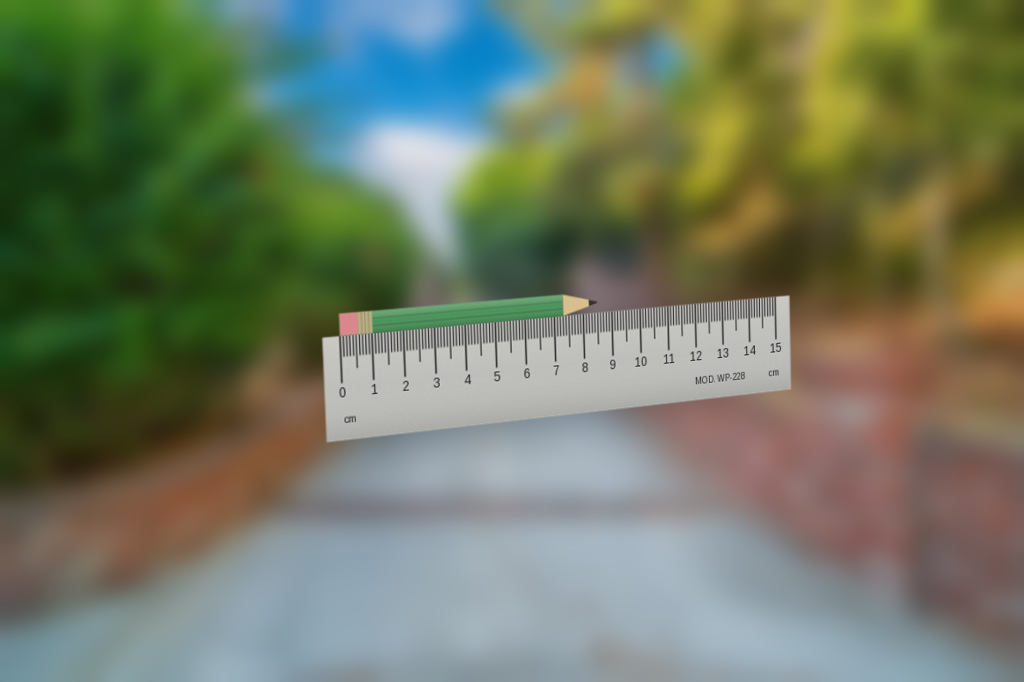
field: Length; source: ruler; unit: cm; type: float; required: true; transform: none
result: 8.5 cm
